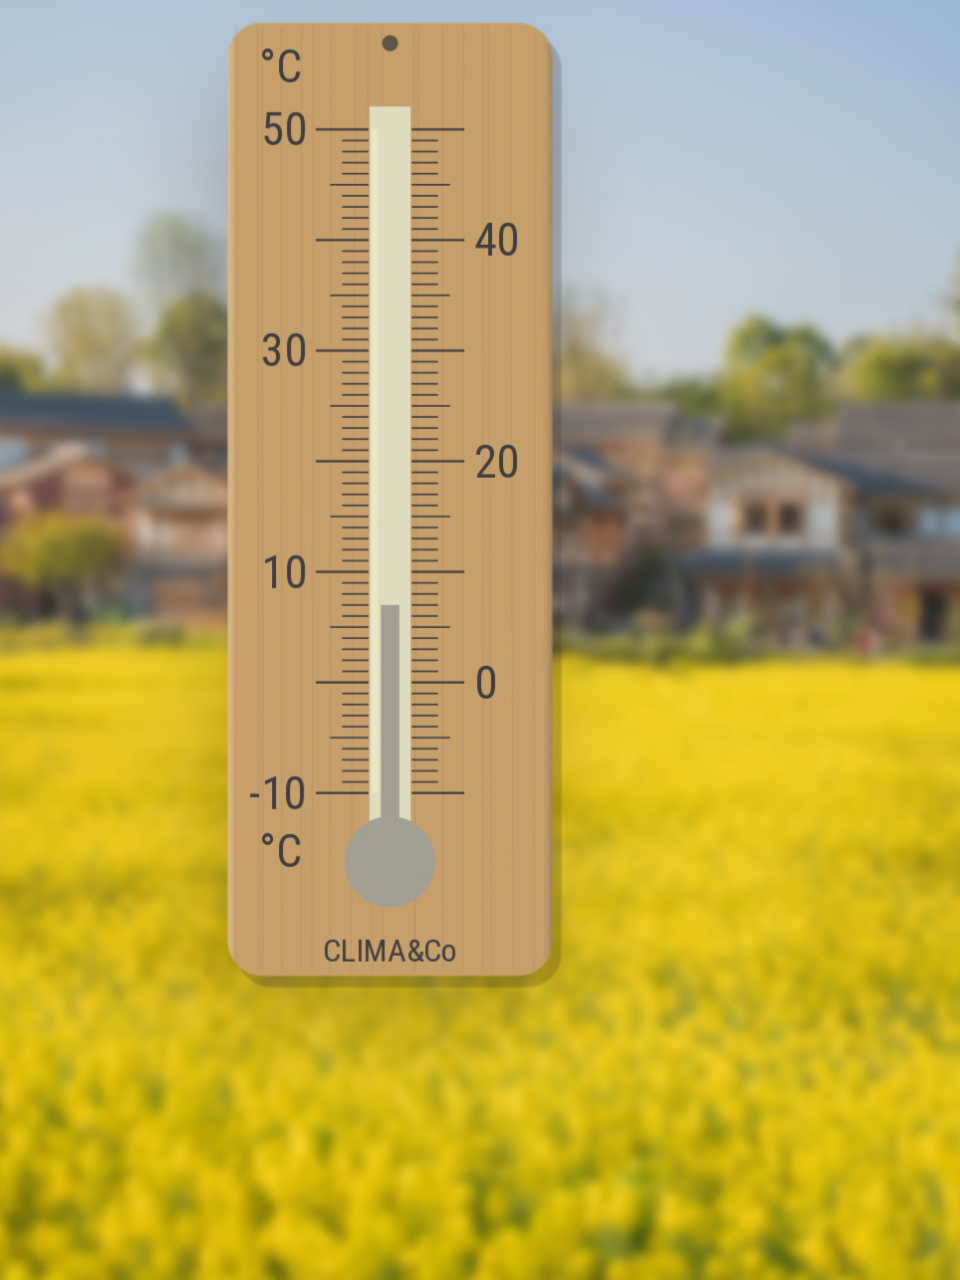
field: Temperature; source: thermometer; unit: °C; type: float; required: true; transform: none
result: 7 °C
